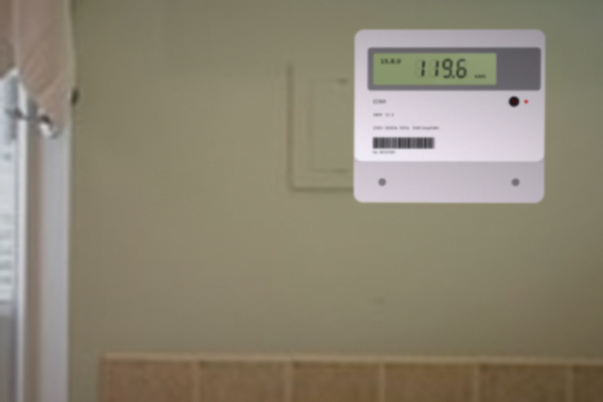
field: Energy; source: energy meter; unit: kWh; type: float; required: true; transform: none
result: 119.6 kWh
